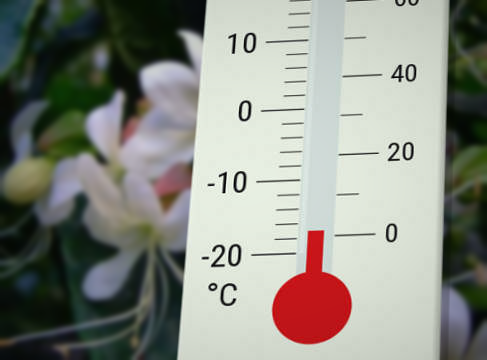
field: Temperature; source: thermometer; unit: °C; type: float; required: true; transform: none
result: -17 °C
